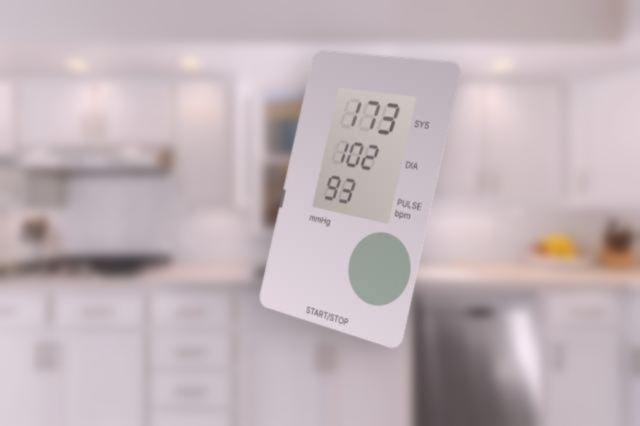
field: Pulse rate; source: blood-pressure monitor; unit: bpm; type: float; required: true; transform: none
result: 93 bpm
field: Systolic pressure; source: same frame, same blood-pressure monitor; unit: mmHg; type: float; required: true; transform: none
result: 173 mmHg
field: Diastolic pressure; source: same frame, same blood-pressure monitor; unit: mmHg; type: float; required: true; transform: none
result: 102 mmHg
